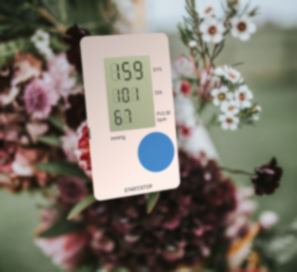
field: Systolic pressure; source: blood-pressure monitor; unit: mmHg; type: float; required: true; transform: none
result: 159 mmHg
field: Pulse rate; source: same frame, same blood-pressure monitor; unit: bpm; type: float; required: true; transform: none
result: 67 bpm
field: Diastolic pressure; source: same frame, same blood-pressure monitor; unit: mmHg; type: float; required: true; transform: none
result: 101 mmHg
